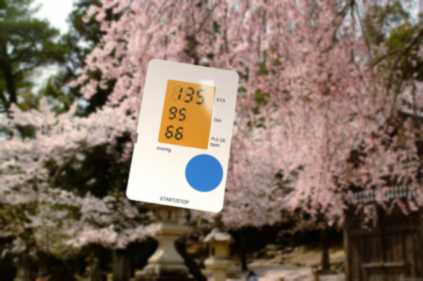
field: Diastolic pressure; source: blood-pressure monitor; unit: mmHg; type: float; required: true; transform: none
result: 95 mmHg
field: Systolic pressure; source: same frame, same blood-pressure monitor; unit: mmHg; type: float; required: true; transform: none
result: 135 mmHg
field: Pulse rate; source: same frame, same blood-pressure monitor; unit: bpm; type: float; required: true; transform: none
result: 66 bpm
